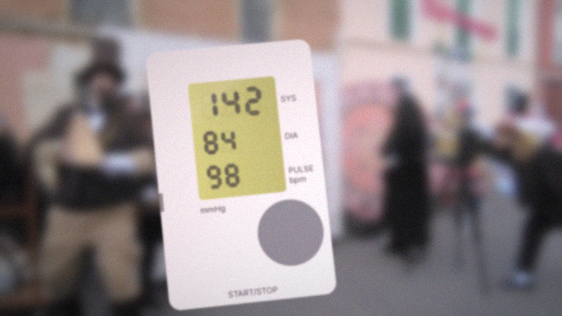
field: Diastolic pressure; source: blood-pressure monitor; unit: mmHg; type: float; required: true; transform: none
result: 84 mmHg
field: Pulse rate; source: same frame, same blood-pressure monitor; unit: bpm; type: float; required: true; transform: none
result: 98 bpm
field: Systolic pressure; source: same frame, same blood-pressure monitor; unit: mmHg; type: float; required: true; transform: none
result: 142 mmHg
